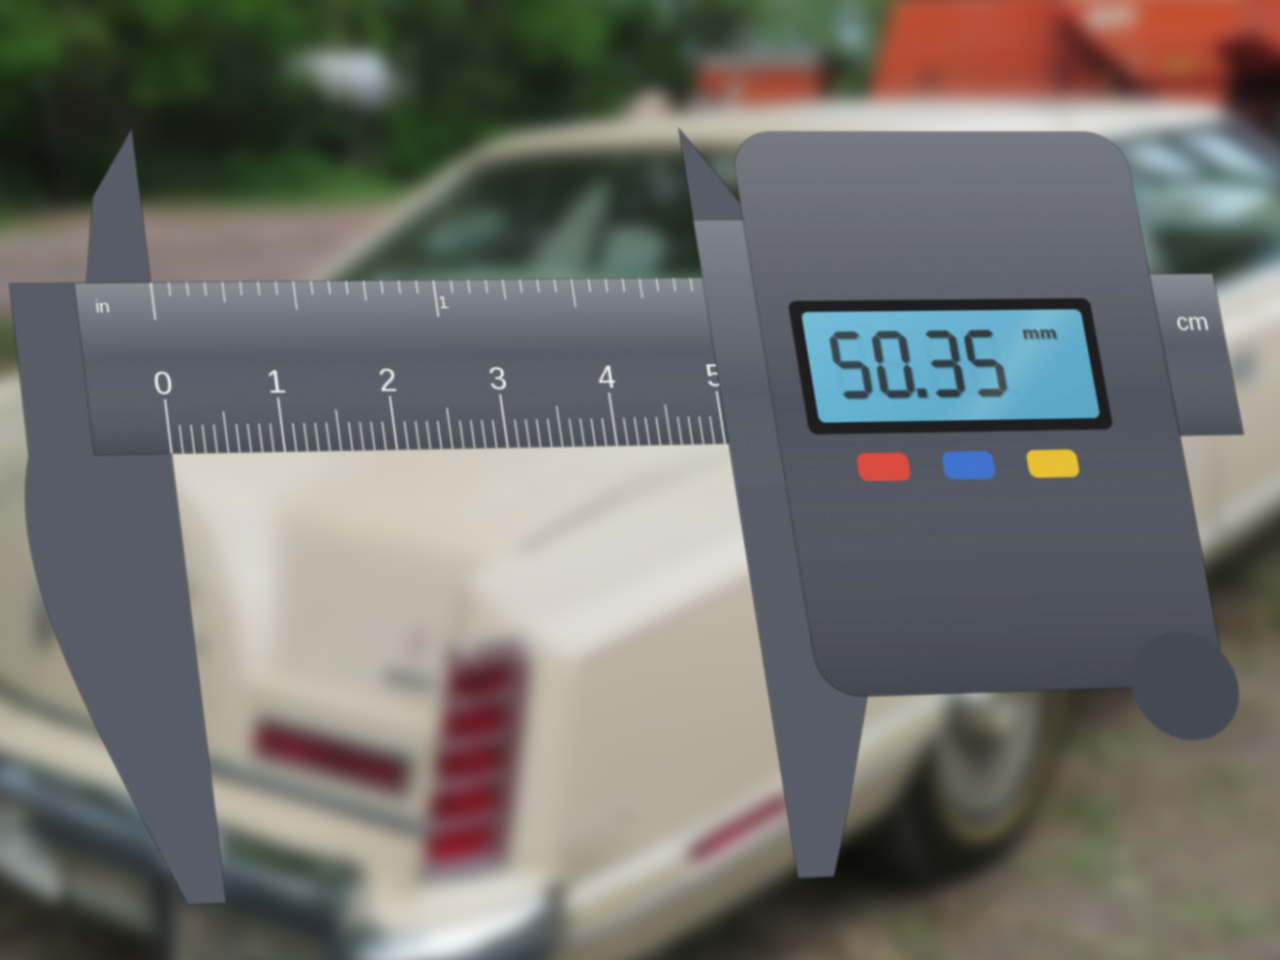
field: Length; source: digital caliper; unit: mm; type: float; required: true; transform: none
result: 50.35 mm
